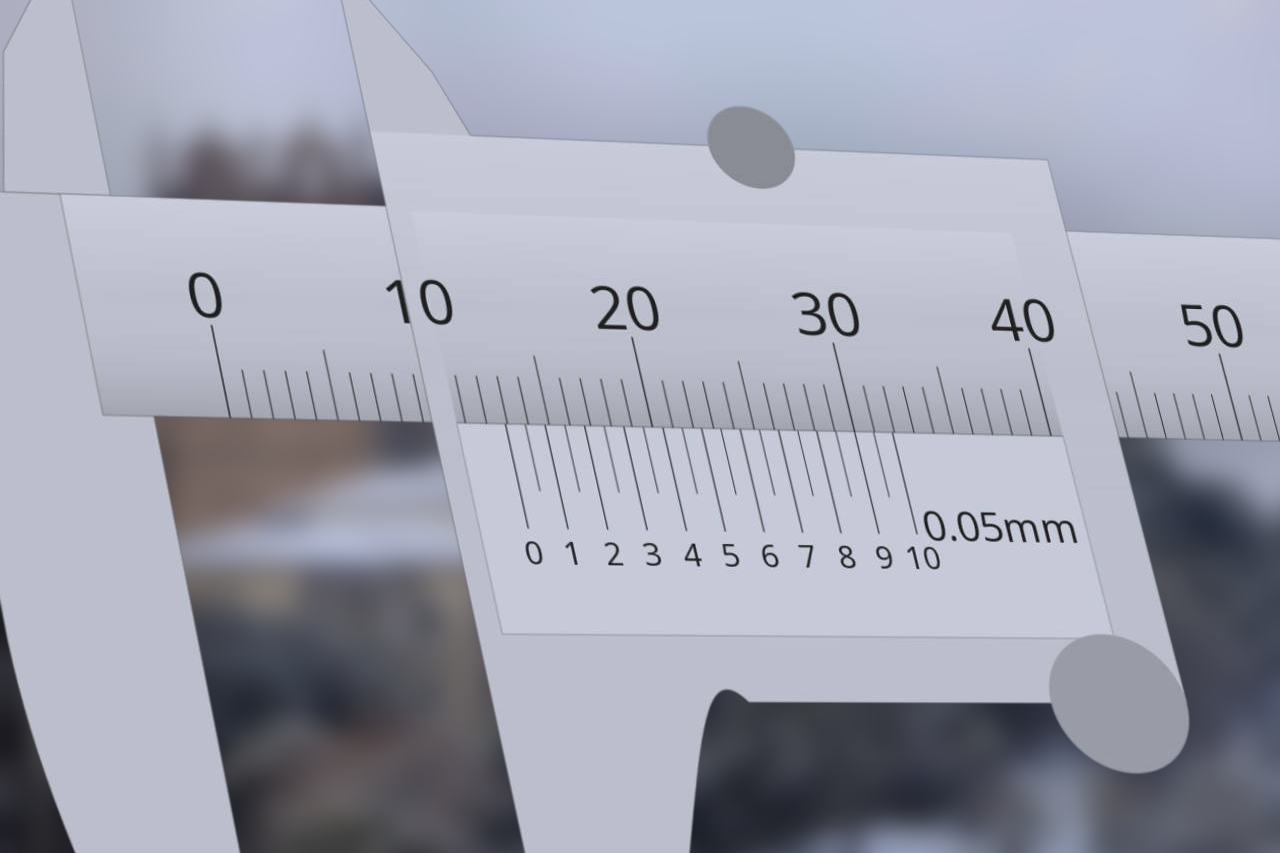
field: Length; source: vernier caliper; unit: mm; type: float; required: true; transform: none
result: 12.9 mm
